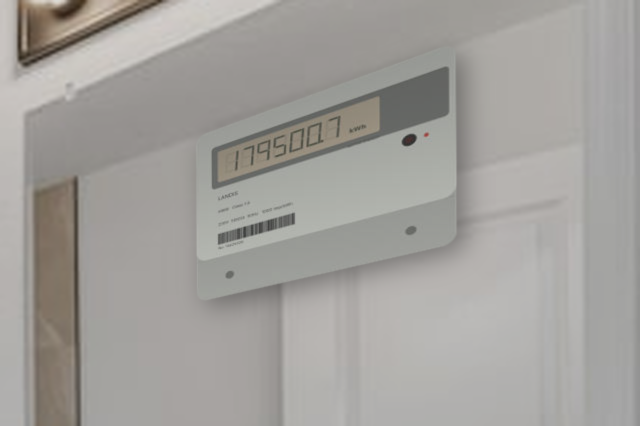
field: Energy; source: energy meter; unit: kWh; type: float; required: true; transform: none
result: 179500.7 kWh
